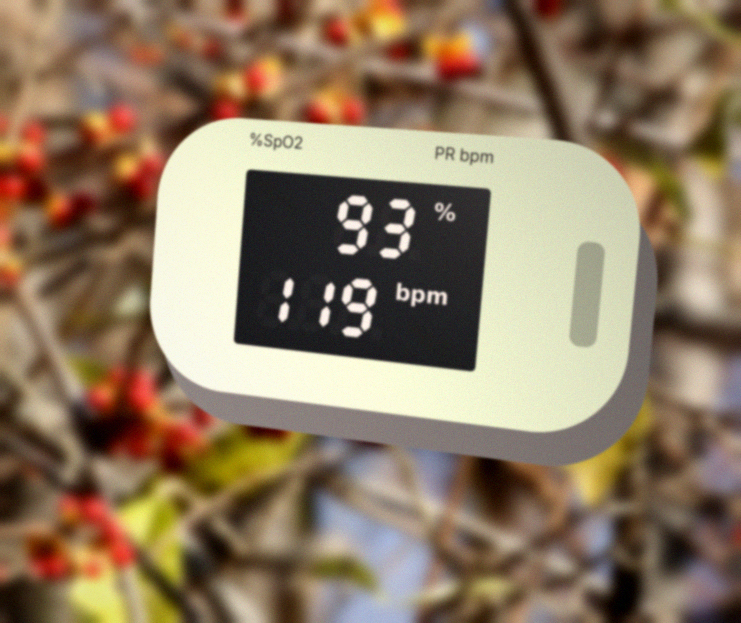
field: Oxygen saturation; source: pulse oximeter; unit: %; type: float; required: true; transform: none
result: 93 %
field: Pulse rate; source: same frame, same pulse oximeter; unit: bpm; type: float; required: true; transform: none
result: 119 bpm
